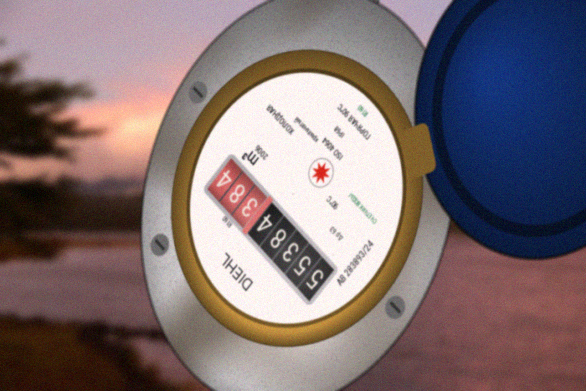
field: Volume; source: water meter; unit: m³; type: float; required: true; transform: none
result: 55384.384 m³
